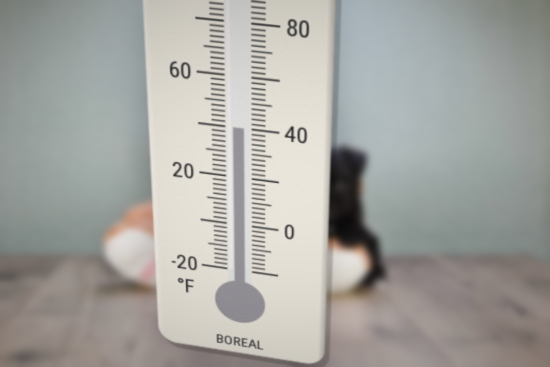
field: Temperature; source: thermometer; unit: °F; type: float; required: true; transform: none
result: 40 °F
